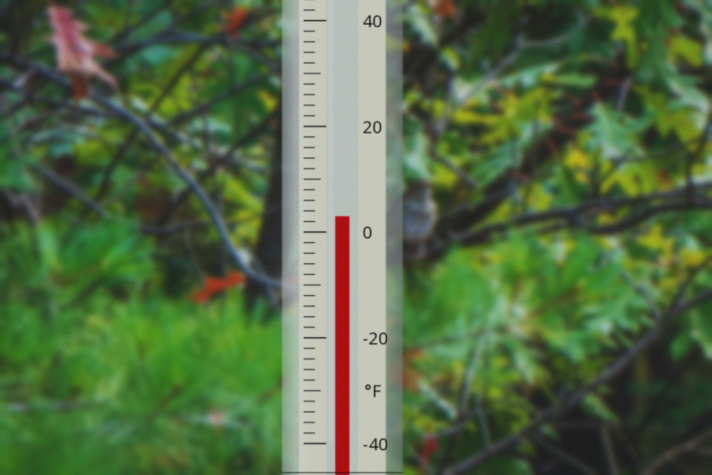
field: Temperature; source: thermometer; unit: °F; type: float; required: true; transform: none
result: 3 °F
